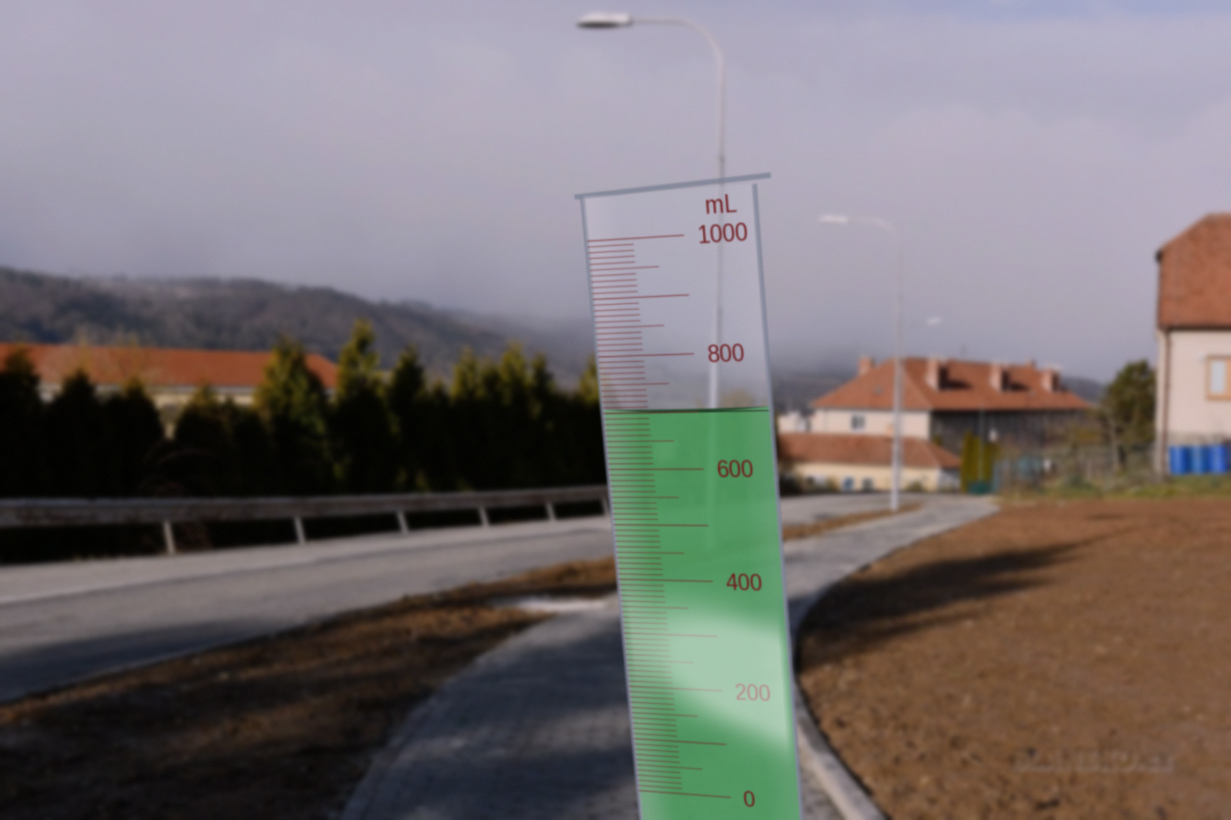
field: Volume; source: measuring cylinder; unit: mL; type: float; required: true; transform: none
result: 700 mL
